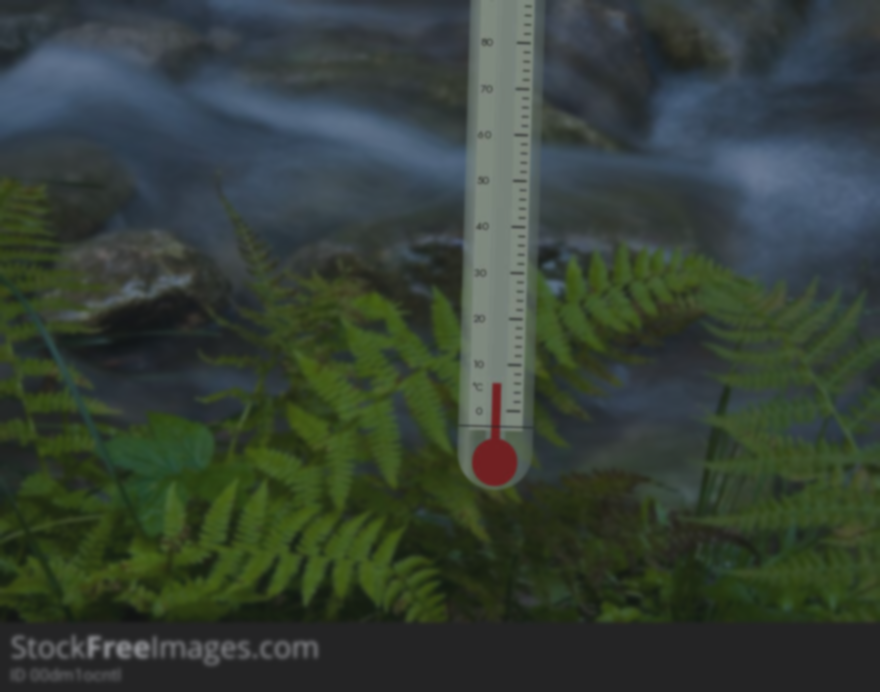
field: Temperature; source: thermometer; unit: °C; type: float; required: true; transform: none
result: 6 °C
